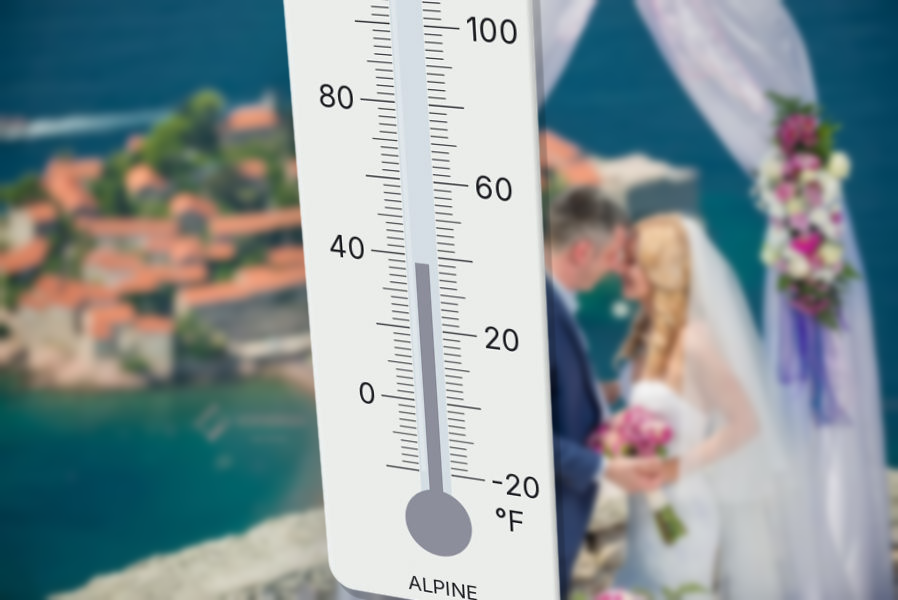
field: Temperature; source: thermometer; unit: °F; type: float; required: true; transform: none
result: 38 °F
